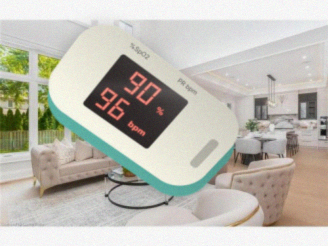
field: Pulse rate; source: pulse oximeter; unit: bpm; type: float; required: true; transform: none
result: 96 bpm
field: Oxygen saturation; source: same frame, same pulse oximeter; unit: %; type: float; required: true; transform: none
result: 90 %
